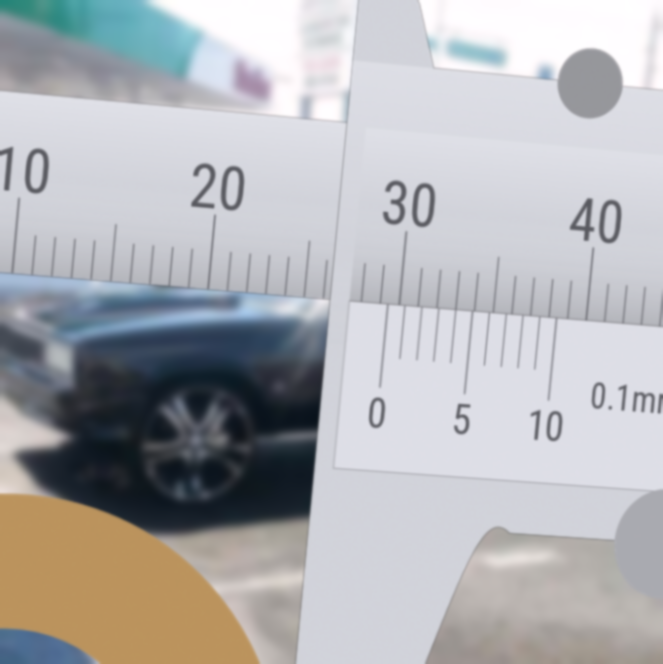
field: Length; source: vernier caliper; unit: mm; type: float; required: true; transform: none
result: 29.4 mm
